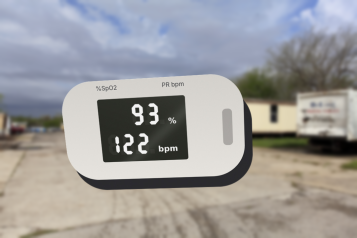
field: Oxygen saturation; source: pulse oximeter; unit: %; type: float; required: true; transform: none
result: 93 %
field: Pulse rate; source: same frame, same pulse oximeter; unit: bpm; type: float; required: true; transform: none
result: 122 bpm
